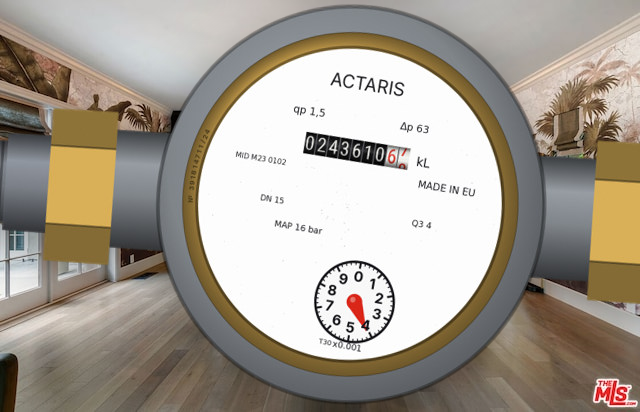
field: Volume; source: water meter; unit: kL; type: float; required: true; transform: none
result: 243610.674 kL
